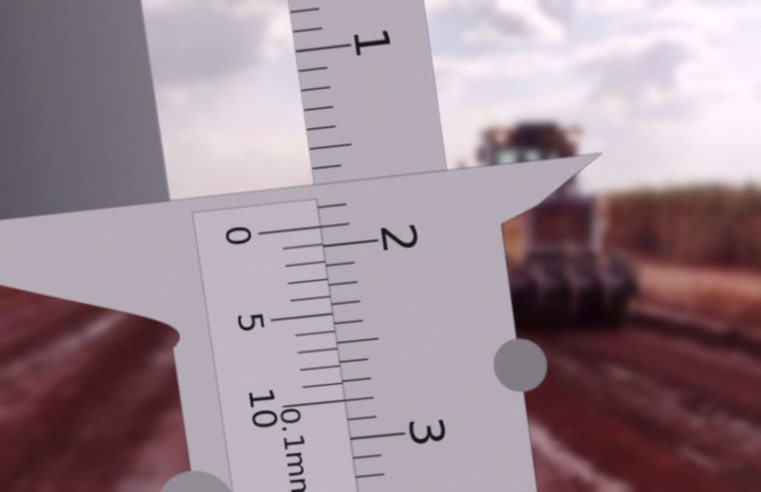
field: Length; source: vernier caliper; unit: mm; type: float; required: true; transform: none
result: 19.0 mm
